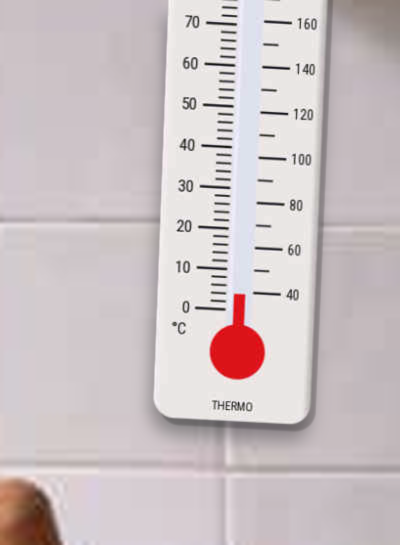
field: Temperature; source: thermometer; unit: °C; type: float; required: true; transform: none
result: 4 °C
